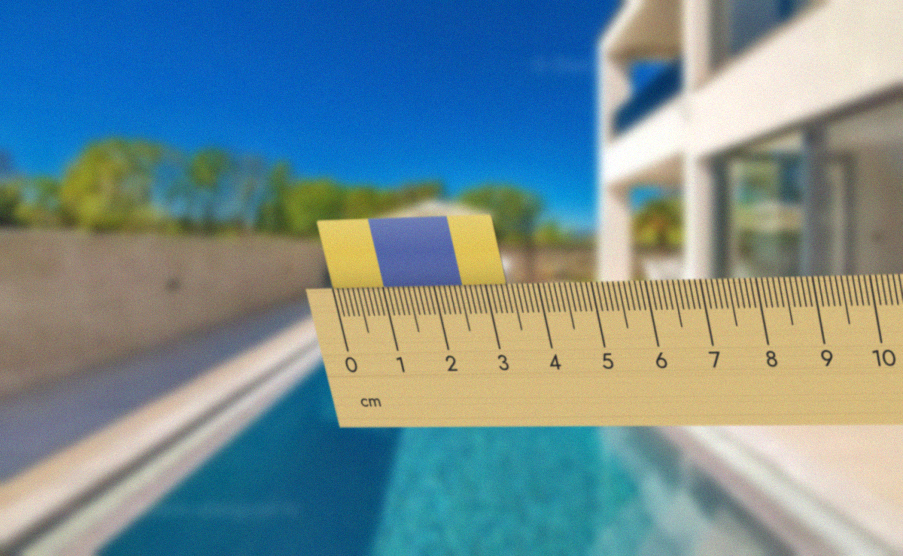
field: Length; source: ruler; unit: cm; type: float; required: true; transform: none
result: 3.4 cm
